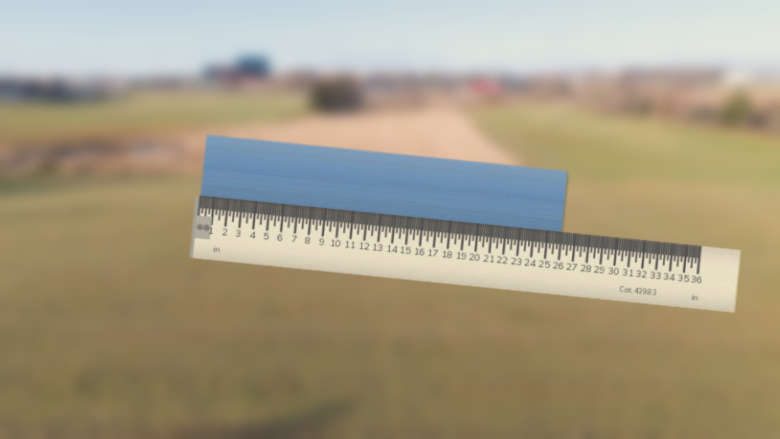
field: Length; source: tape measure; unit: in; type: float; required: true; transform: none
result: 26 in
